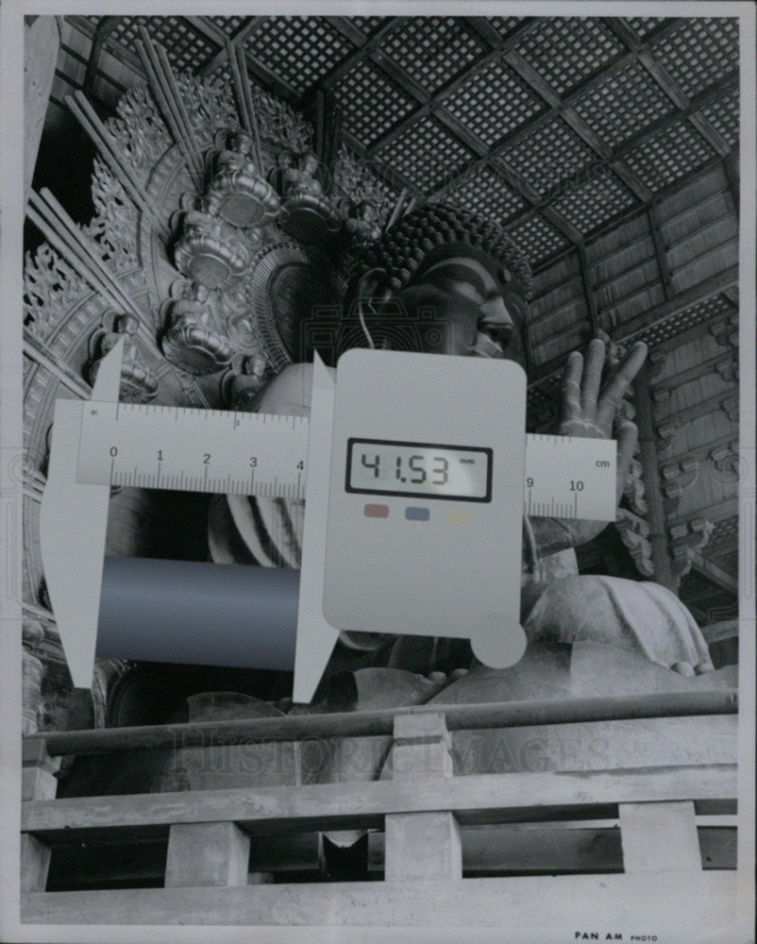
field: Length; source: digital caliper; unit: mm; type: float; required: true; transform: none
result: 41.53 mm
